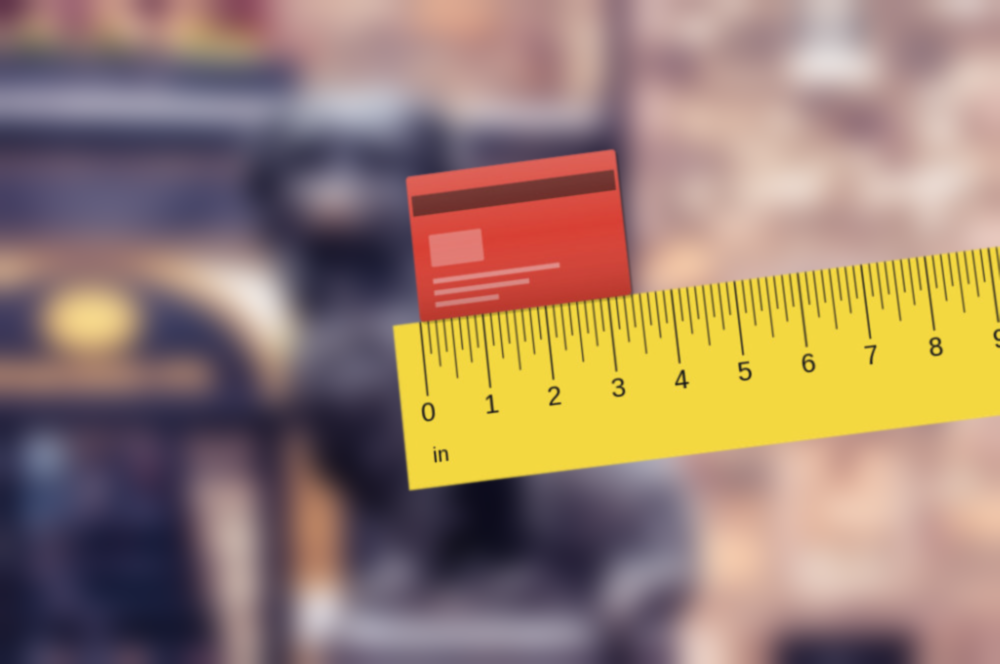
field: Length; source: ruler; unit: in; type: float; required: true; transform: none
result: 3.375 in
